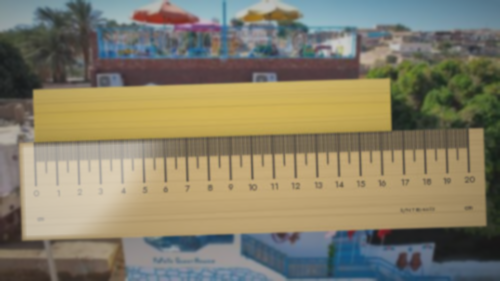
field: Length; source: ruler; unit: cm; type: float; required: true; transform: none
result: 16.5 cm
